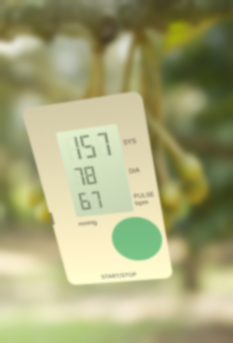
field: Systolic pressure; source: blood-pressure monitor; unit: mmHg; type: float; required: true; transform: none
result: 157 mmHg
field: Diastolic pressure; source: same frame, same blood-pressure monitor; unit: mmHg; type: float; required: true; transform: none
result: 78 mmHg
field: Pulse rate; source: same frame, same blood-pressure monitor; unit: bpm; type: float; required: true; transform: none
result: 67 bpm
